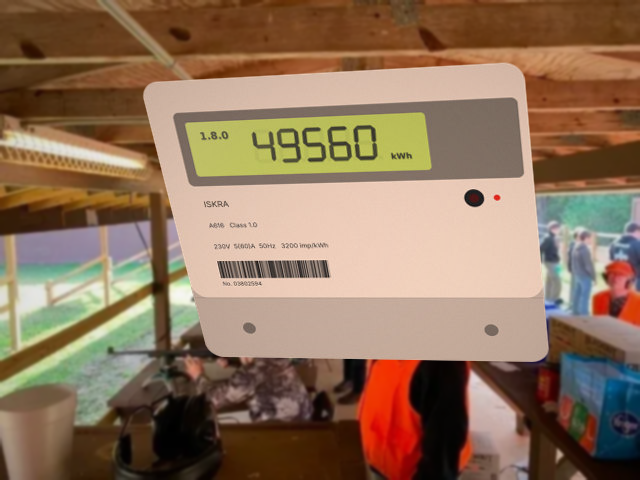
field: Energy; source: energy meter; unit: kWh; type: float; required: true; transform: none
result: 49560 kWh
